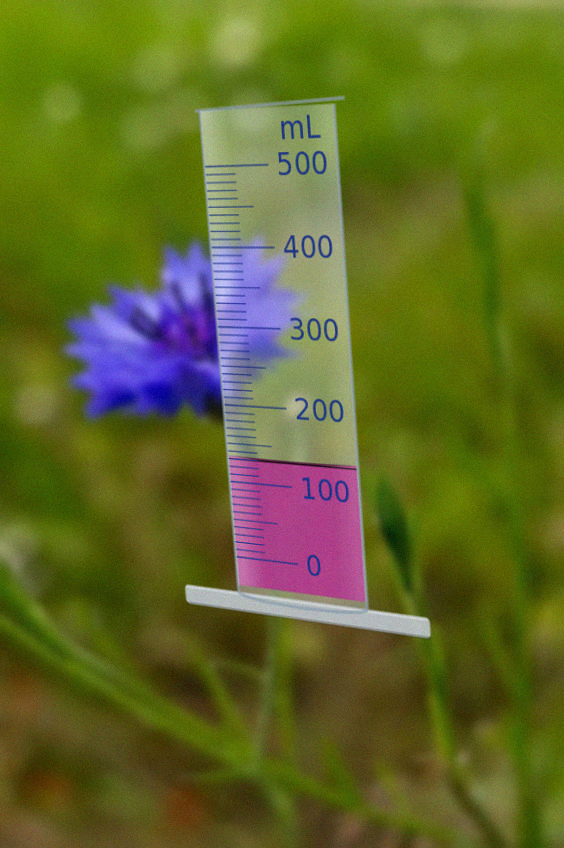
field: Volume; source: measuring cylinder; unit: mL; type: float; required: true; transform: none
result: 130 mL
